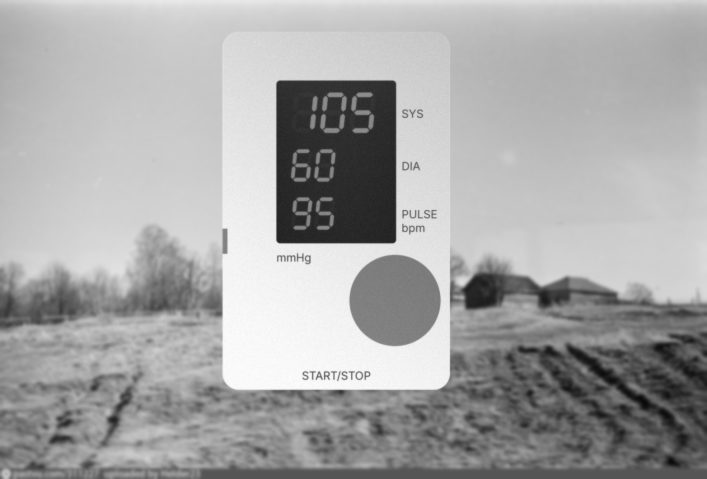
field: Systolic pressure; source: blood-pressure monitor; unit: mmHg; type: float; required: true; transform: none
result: 105 mmHg
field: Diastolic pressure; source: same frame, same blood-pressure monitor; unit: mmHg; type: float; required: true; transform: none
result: 60 mmHg
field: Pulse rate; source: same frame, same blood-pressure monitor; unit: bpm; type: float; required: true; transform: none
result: 95 bpm
